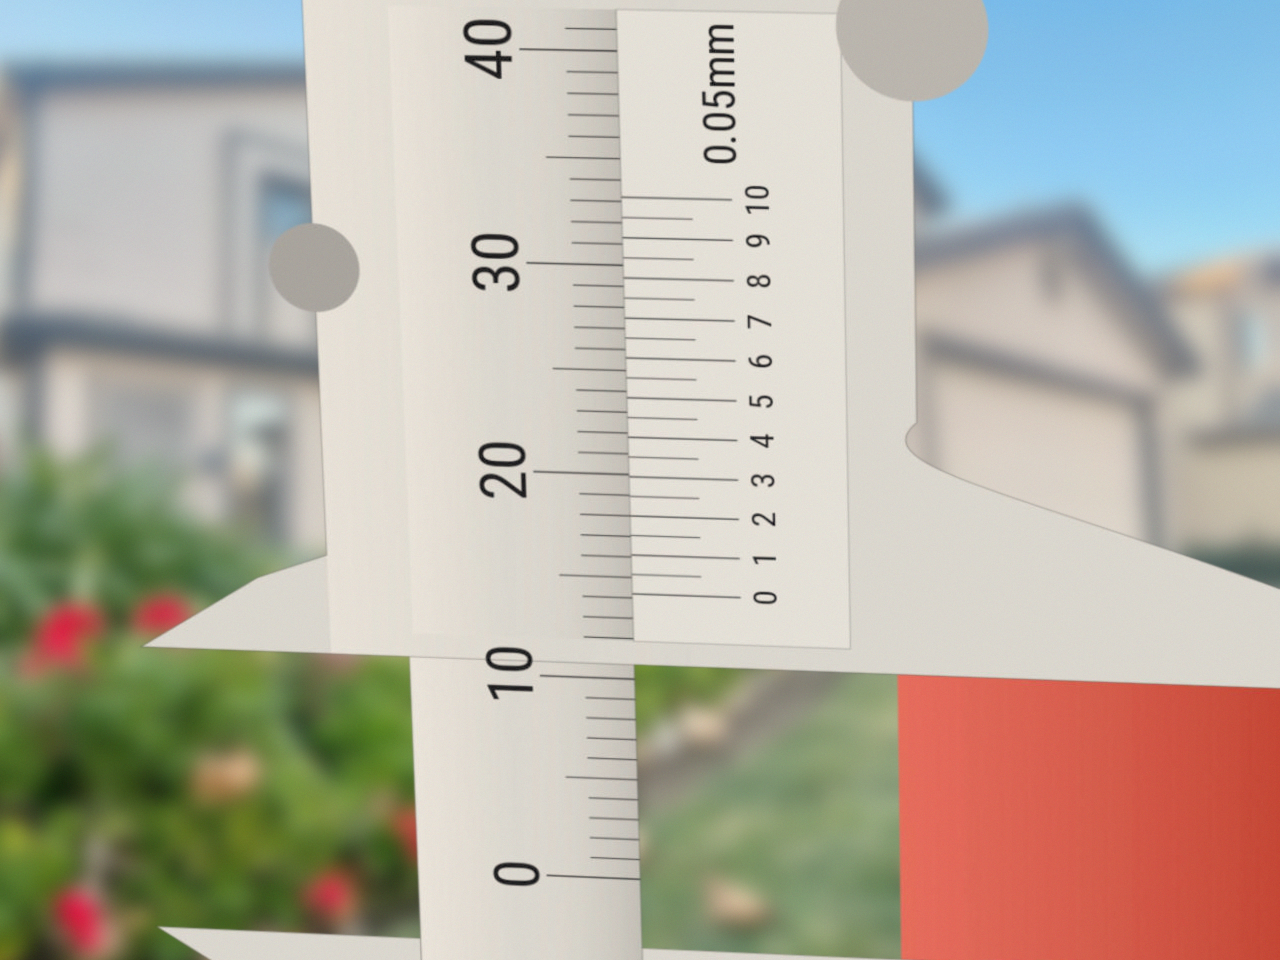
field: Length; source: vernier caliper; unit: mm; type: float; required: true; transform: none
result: 14.2 mm
